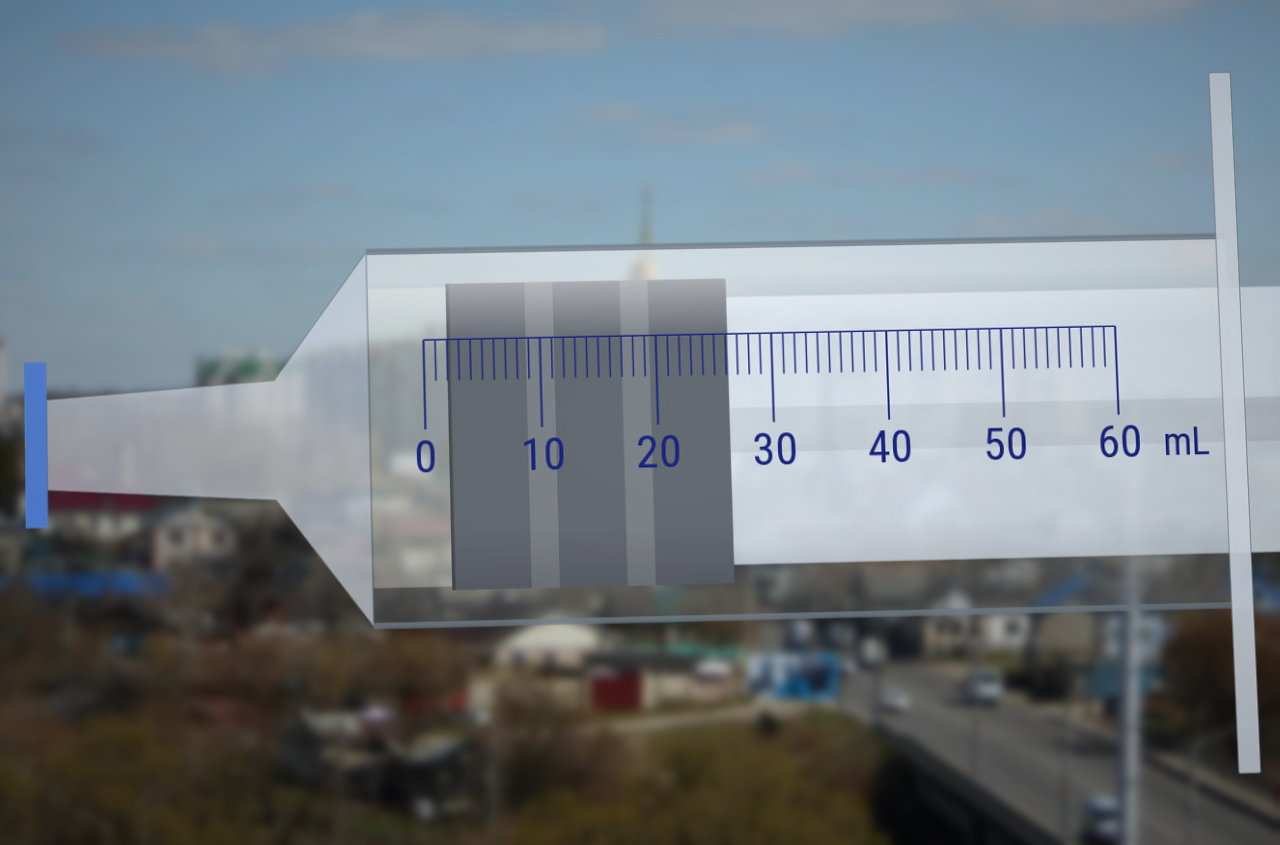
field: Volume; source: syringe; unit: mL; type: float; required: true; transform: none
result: 2 mL
